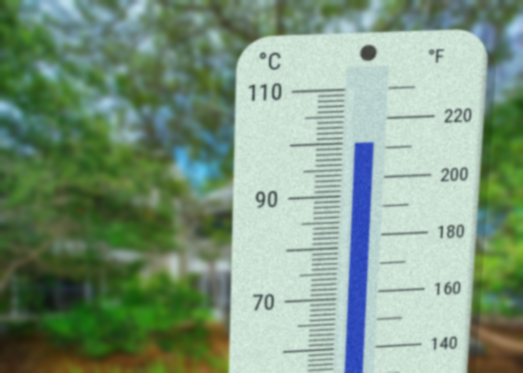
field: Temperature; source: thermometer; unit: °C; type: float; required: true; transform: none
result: 100 °C
